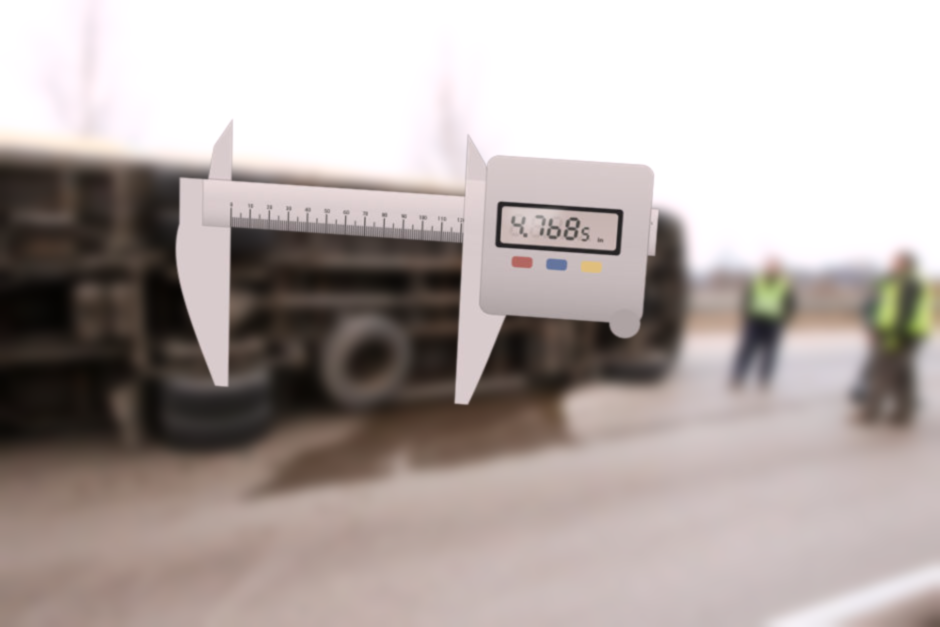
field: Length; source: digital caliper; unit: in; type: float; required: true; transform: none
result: 4.7685 in
